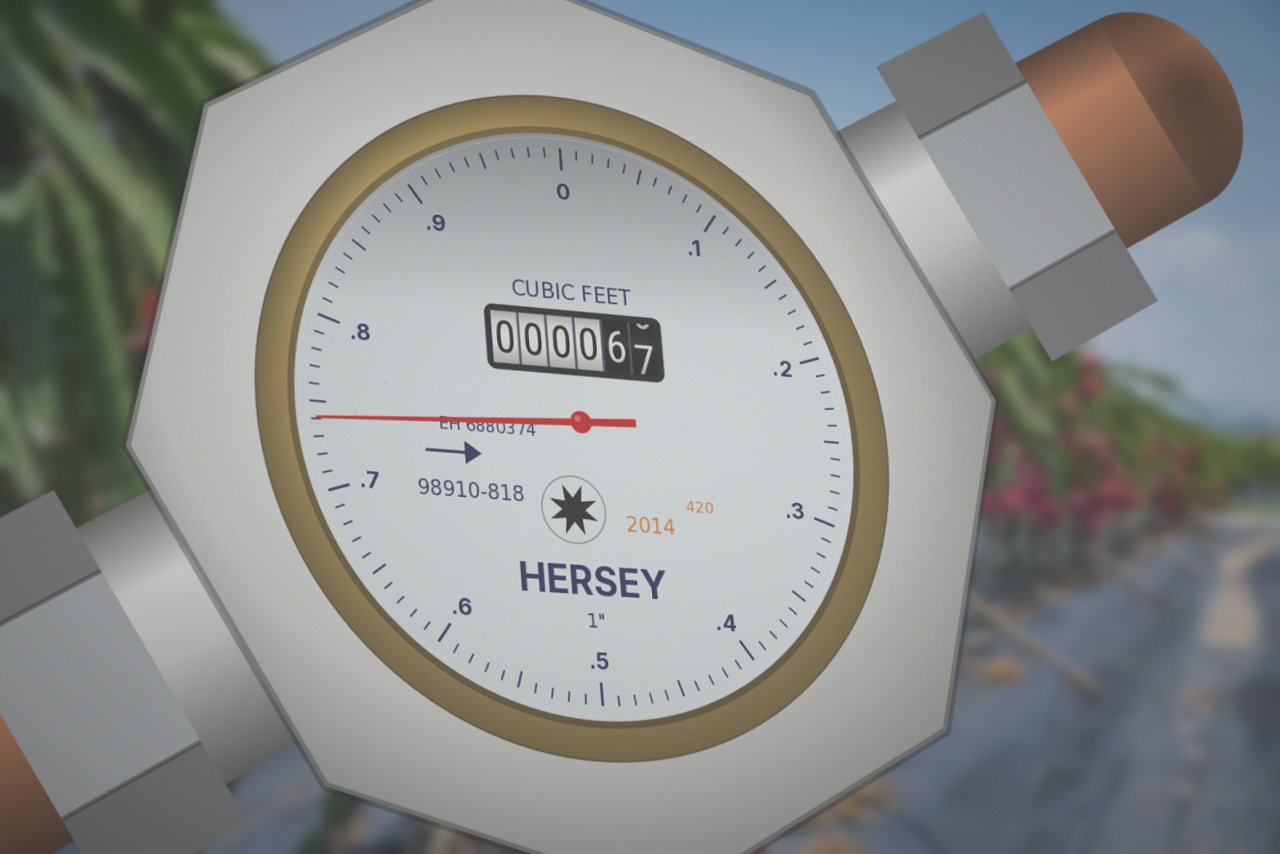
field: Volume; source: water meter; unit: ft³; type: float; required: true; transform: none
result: 66.74 ft³
